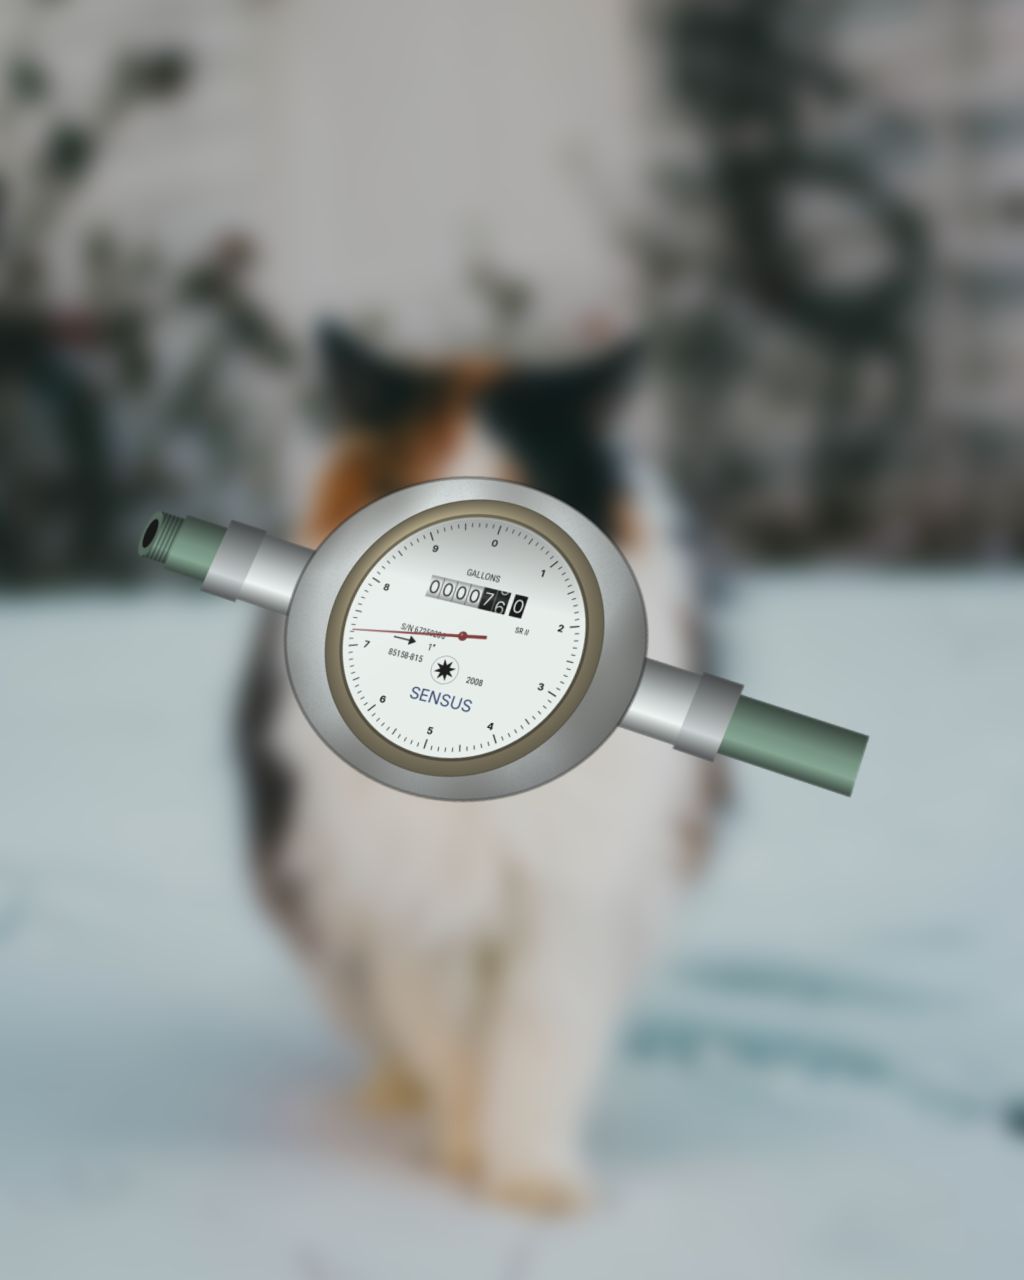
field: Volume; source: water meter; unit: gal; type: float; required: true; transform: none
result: 757.2 gal
